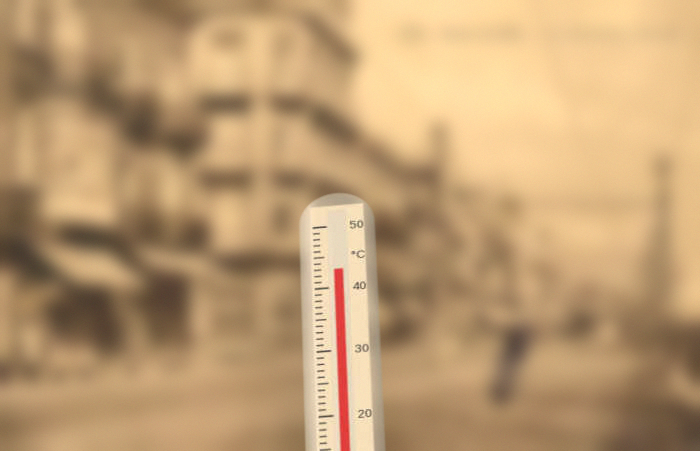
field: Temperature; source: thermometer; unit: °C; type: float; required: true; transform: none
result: 43 °C
